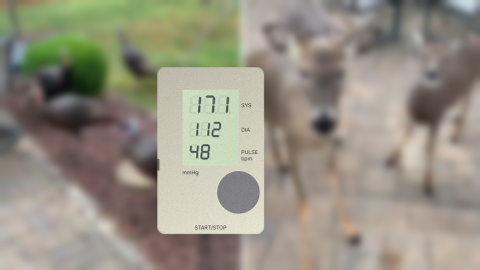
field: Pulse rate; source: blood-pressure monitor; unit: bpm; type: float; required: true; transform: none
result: 48 bpm
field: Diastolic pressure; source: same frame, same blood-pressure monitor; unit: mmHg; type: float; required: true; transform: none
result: 112 mmHg
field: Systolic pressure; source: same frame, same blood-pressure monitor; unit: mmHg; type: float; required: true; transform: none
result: 171 mmHg
